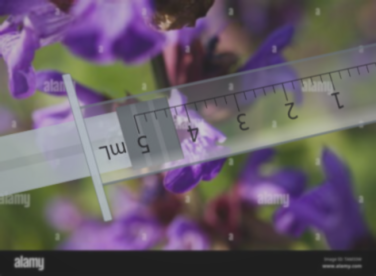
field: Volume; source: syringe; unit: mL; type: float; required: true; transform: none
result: 4.3 mL
